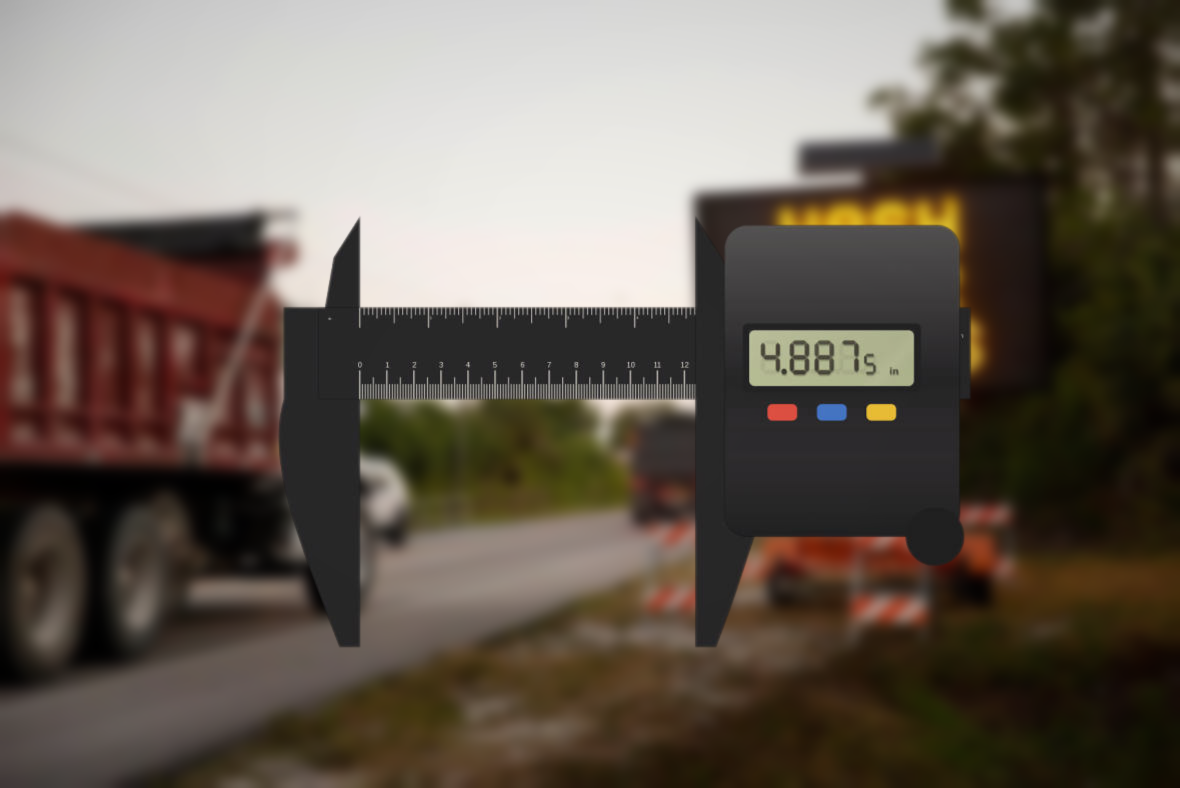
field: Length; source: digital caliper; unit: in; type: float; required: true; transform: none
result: 4.8875 in
